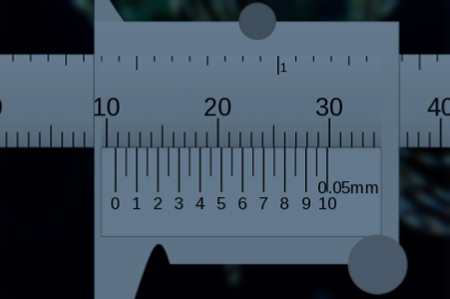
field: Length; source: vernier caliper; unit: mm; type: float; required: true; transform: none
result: 10.8 mm
